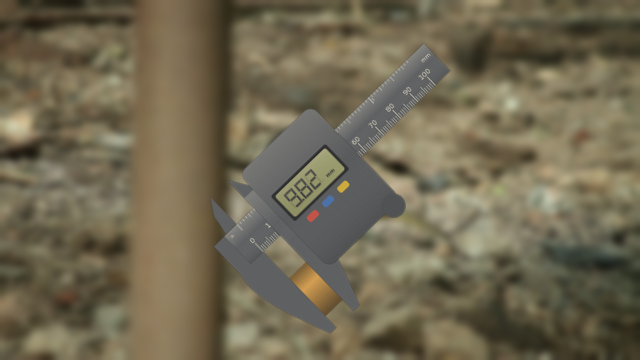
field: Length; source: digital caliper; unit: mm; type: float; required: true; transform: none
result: 9.82 mm
